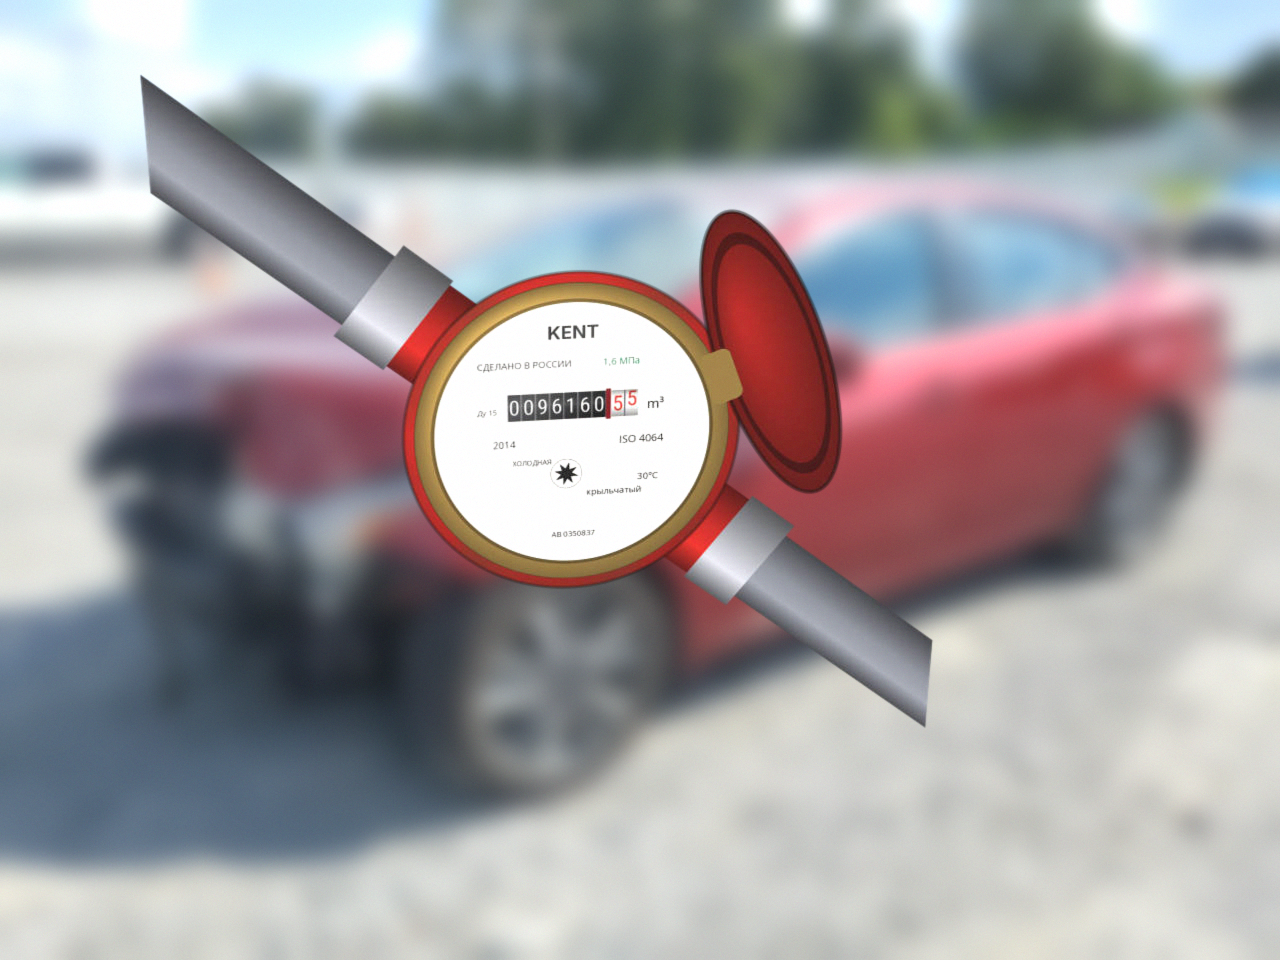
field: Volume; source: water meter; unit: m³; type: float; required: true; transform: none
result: 96160.55 m³
